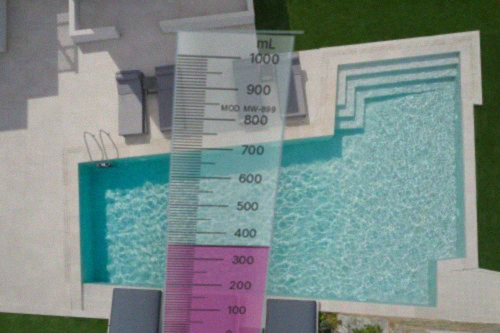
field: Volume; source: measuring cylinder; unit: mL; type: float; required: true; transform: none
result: 350 mL
